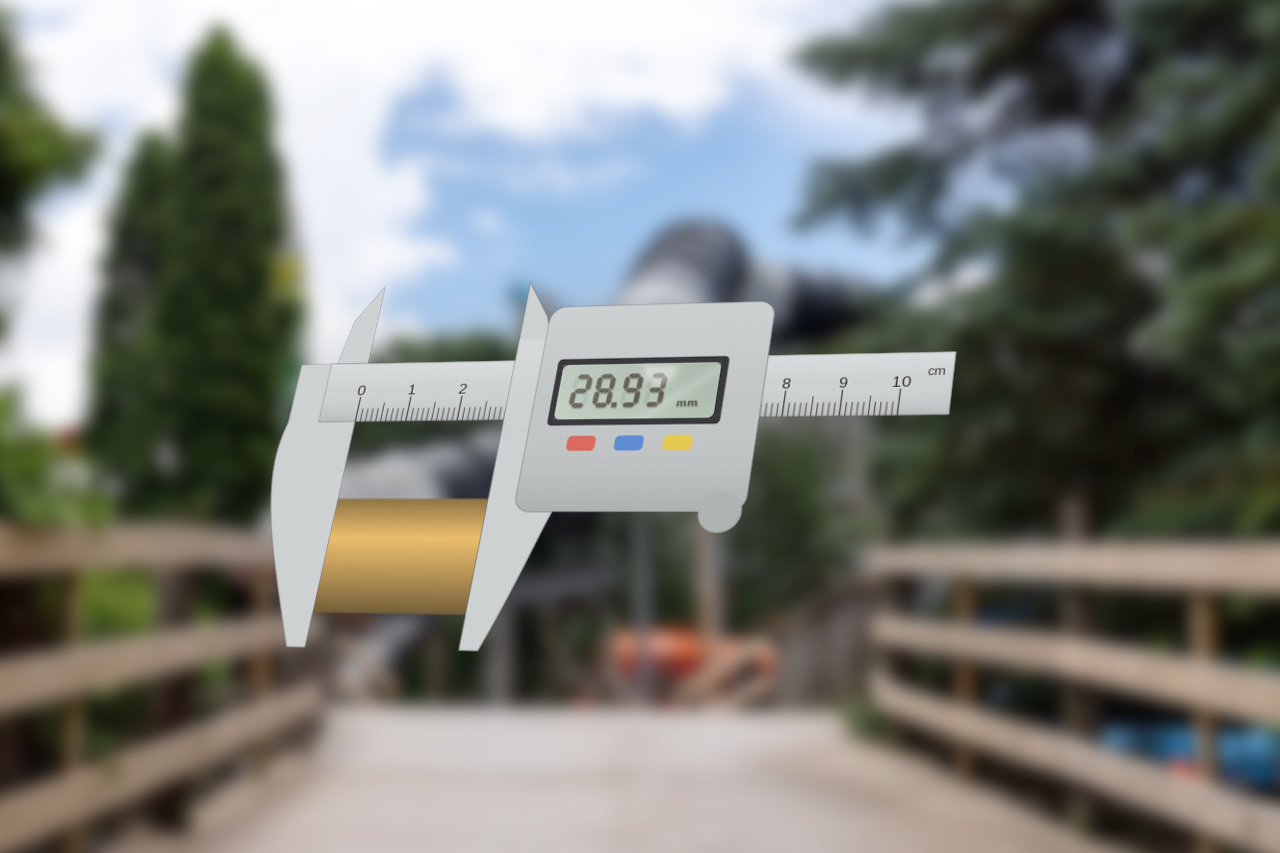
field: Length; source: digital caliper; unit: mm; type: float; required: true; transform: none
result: 28.93 mm
